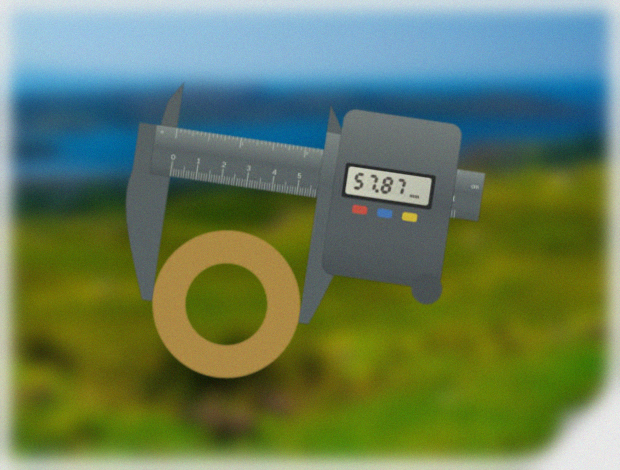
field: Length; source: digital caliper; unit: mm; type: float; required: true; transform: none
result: 57.87 mm
